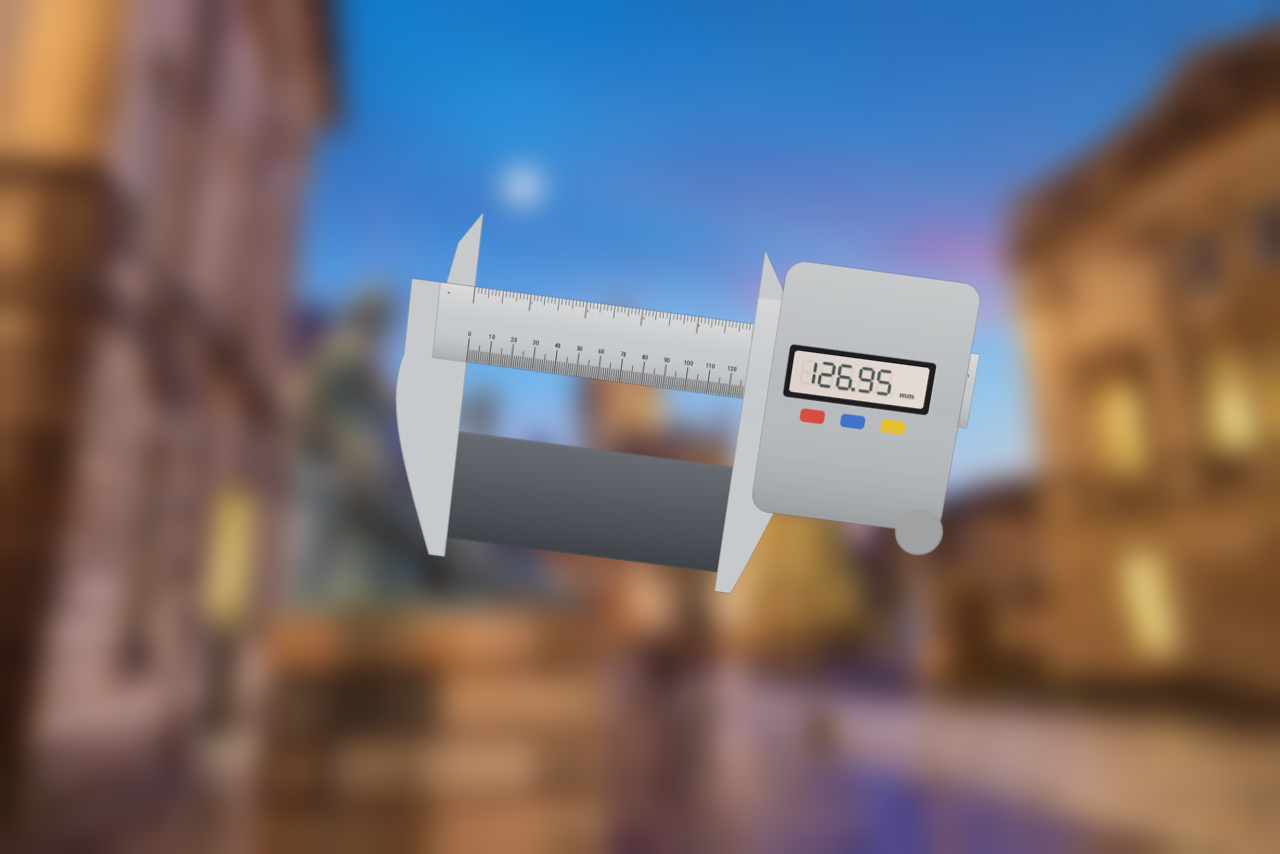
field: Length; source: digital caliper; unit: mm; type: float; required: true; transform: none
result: 126.95 mm
